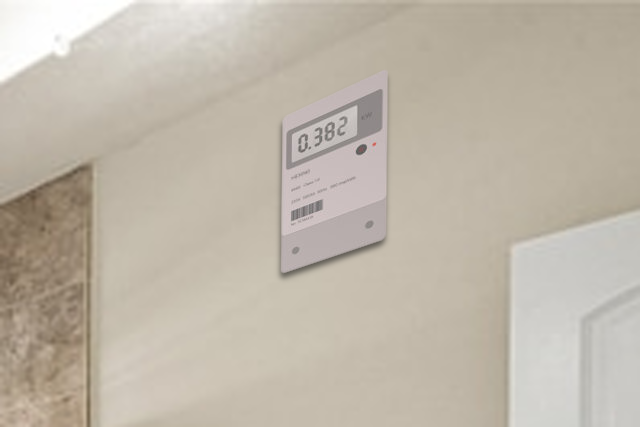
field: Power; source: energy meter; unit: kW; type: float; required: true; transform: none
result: 0.382 kW
